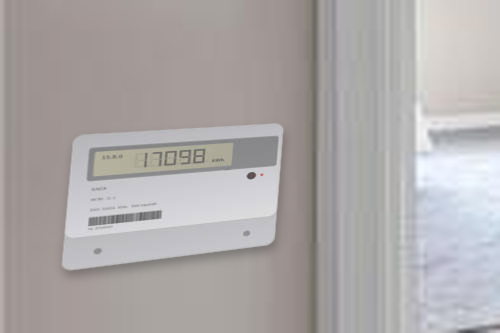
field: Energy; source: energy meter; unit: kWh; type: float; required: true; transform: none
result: 17098 kWh
